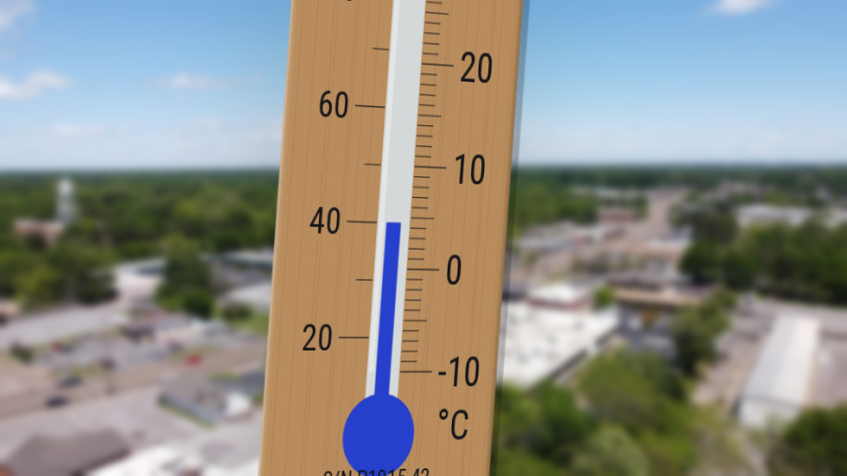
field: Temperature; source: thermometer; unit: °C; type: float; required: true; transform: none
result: 4.5 °C
